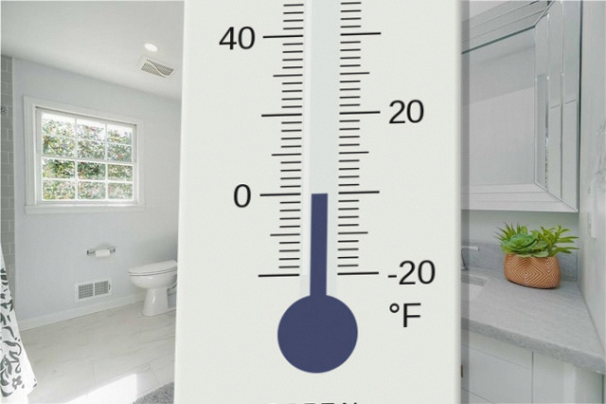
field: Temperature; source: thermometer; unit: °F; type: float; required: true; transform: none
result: 0 °F
